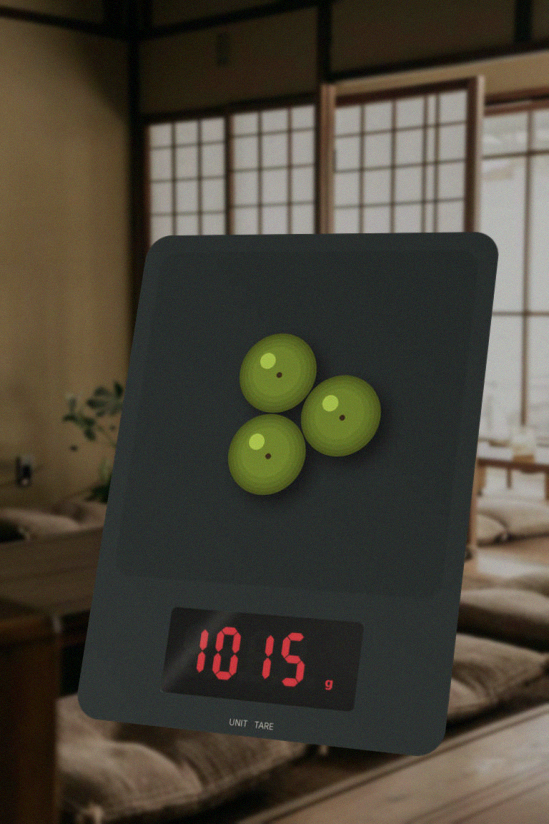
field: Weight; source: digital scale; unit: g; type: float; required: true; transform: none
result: 1015 g
